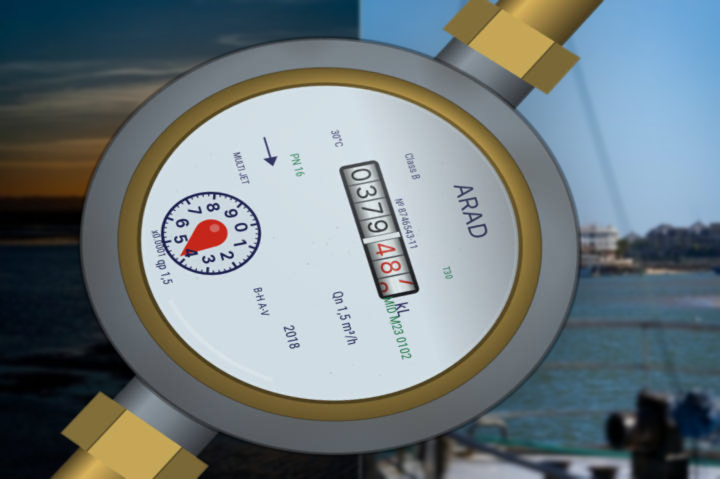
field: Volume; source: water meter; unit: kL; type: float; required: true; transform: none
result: 379.4874 kL
